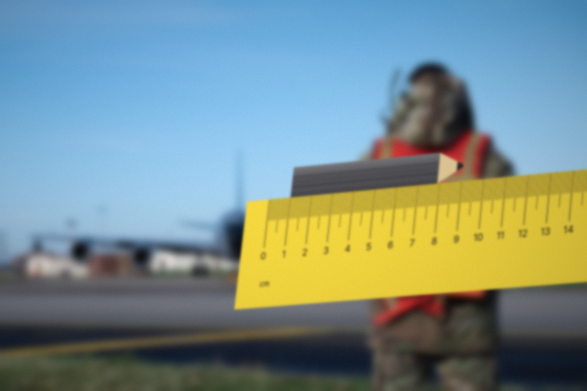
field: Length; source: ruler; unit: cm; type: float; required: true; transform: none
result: 8 cm
